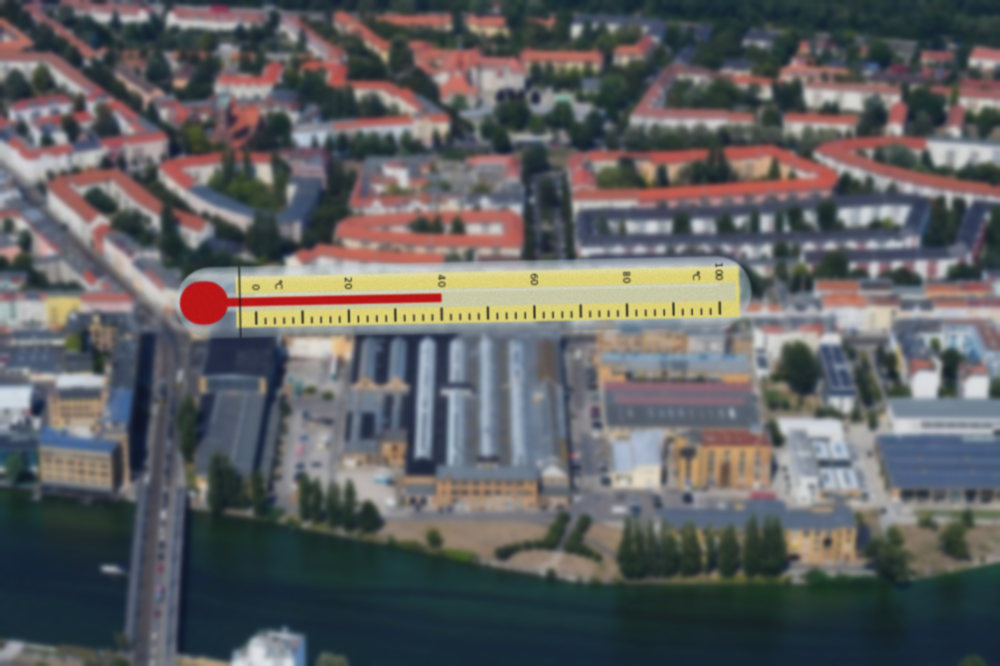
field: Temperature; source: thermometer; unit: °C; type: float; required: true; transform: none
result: 40 °C
